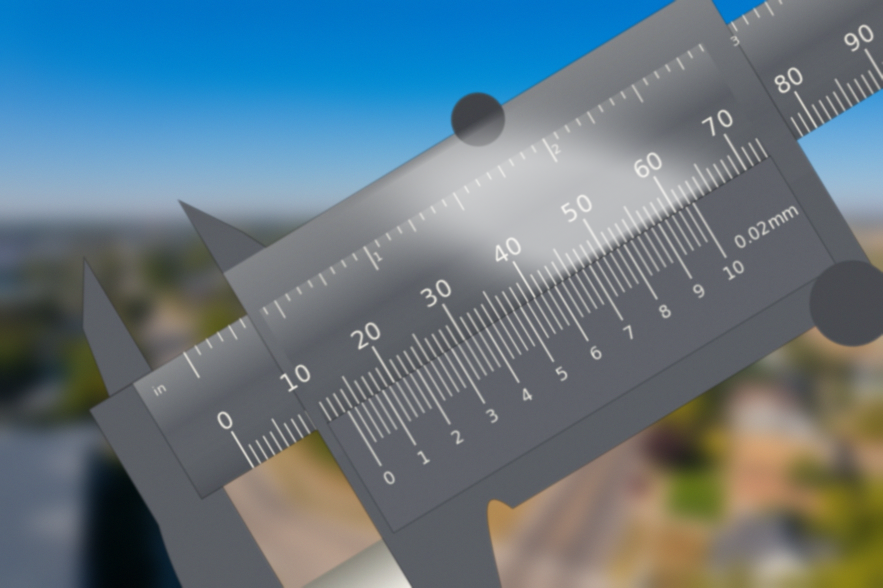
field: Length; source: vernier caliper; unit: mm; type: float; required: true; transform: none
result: 13.4 mm
